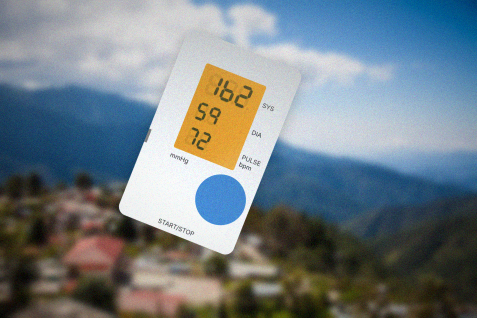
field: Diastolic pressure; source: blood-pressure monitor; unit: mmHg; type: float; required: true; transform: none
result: 59 mmHg
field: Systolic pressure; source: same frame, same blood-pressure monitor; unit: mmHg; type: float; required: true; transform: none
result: 162 mmHg
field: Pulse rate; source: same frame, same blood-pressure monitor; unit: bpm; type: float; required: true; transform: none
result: 72 bpm
